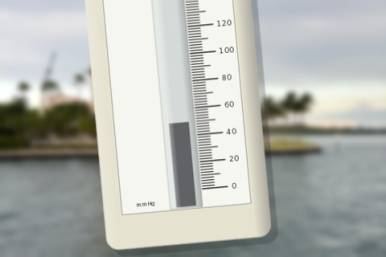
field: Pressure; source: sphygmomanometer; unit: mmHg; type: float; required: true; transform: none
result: 50 mmHg
